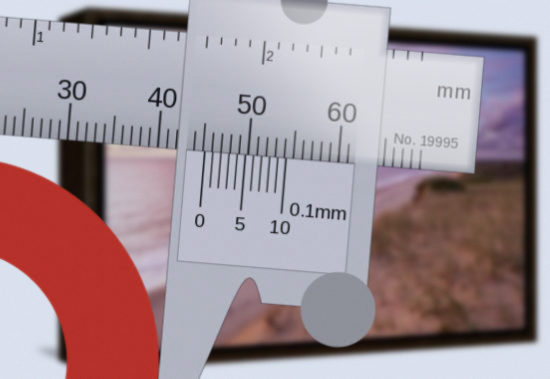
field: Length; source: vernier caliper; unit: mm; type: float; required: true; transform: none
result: 45.2 mm
